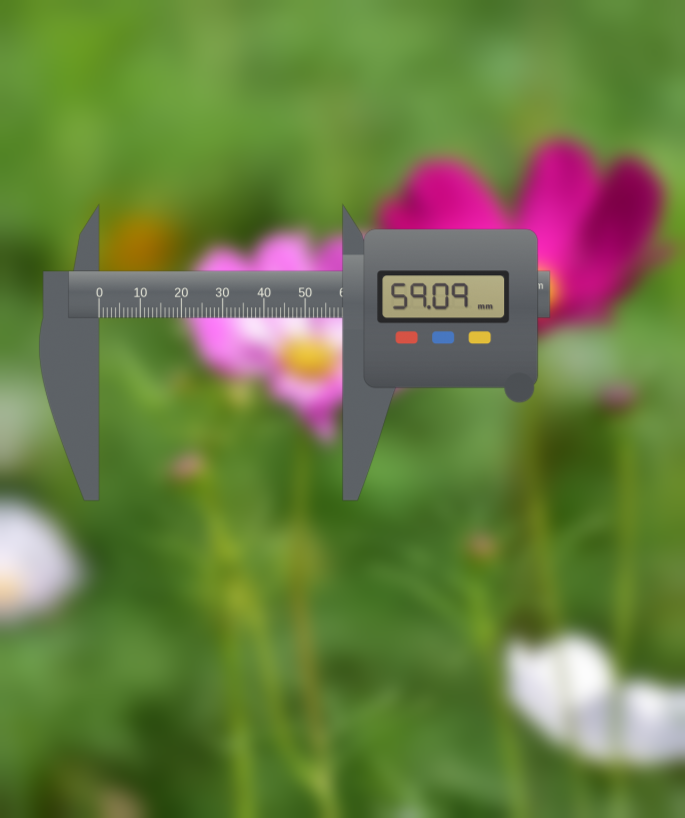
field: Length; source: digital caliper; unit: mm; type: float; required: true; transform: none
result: 59.09 mm
